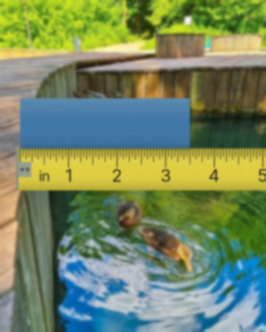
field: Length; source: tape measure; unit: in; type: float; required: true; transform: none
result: 3.5 in
